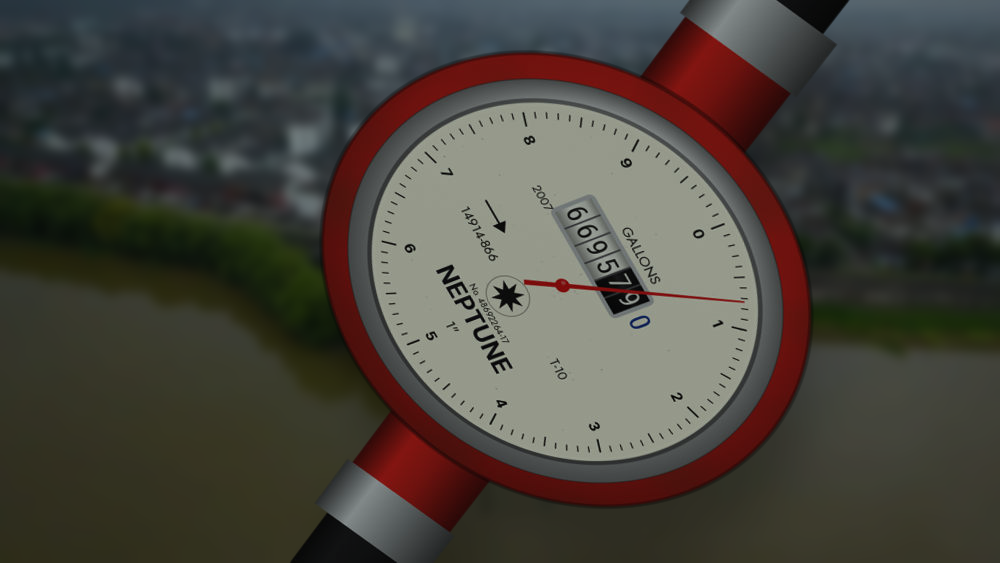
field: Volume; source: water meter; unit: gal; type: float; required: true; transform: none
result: 6695790.7 gal
